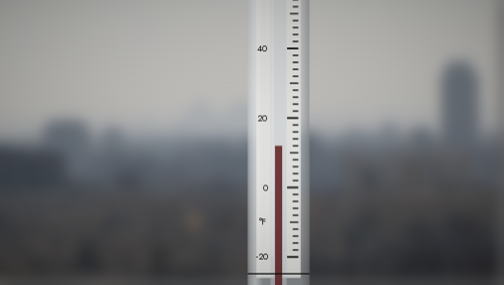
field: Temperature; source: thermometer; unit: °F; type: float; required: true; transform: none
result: 12 °F
